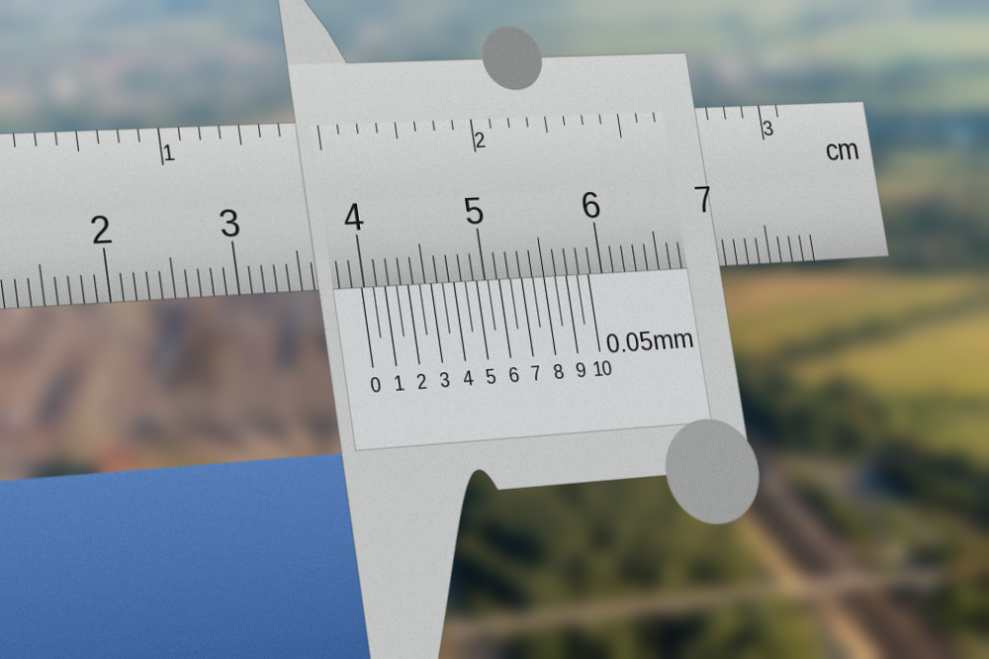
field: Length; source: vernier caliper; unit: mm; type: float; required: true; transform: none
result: 39.8 mm
